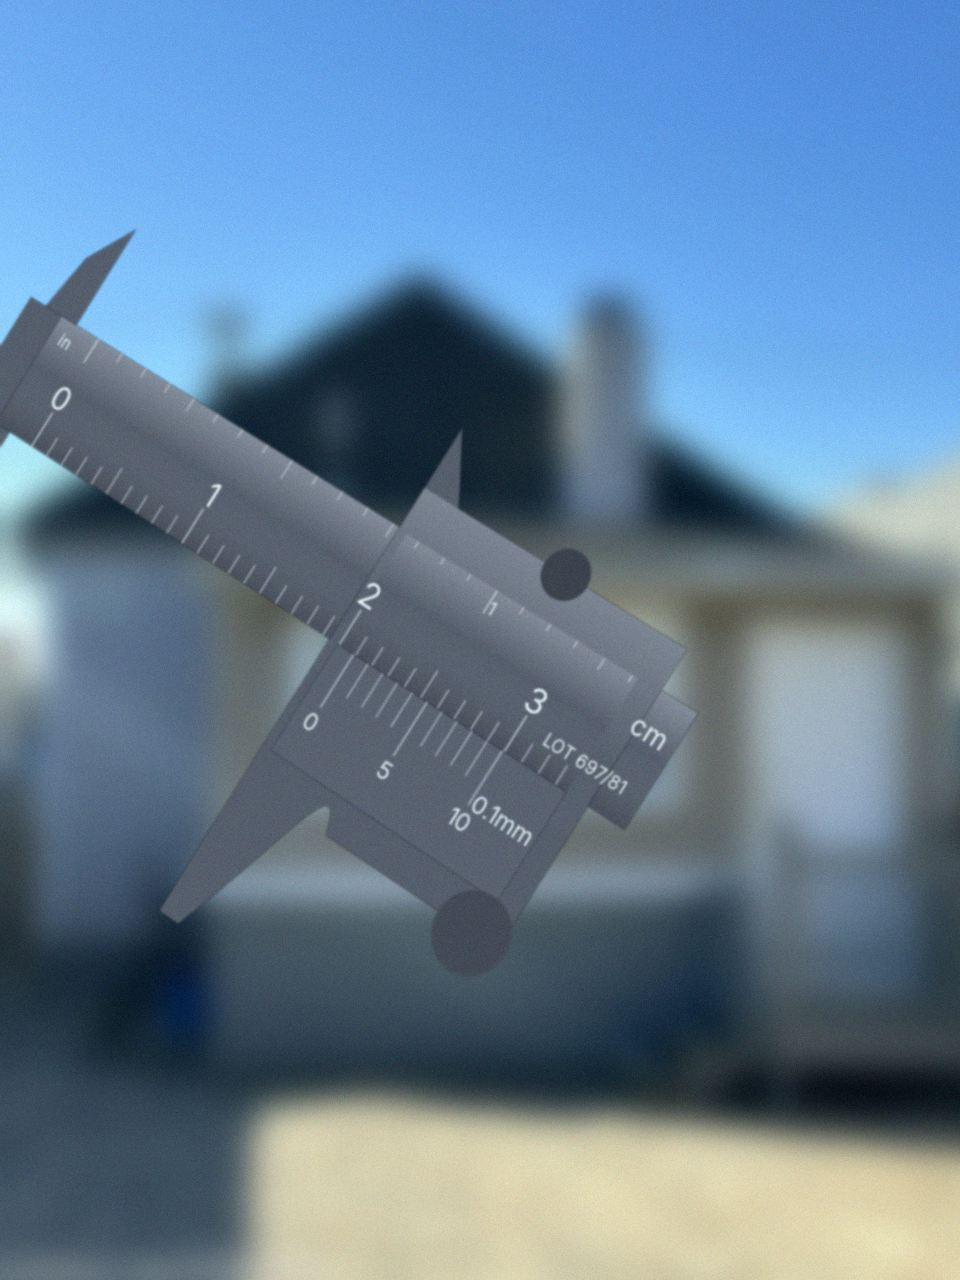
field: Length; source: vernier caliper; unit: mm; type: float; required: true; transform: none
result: 20.9 mm
